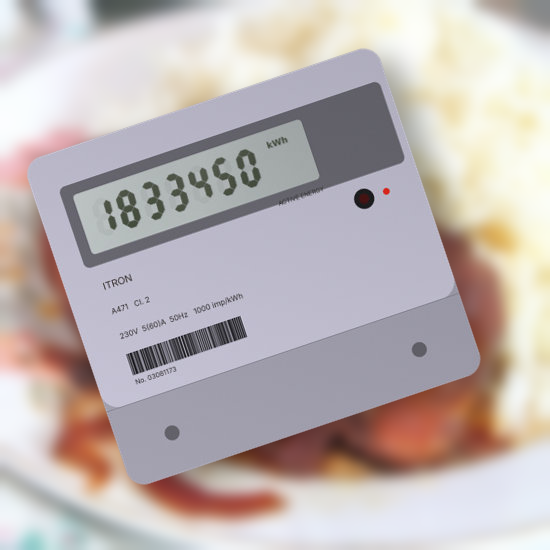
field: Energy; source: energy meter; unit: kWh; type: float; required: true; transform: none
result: 1833450 kWh
